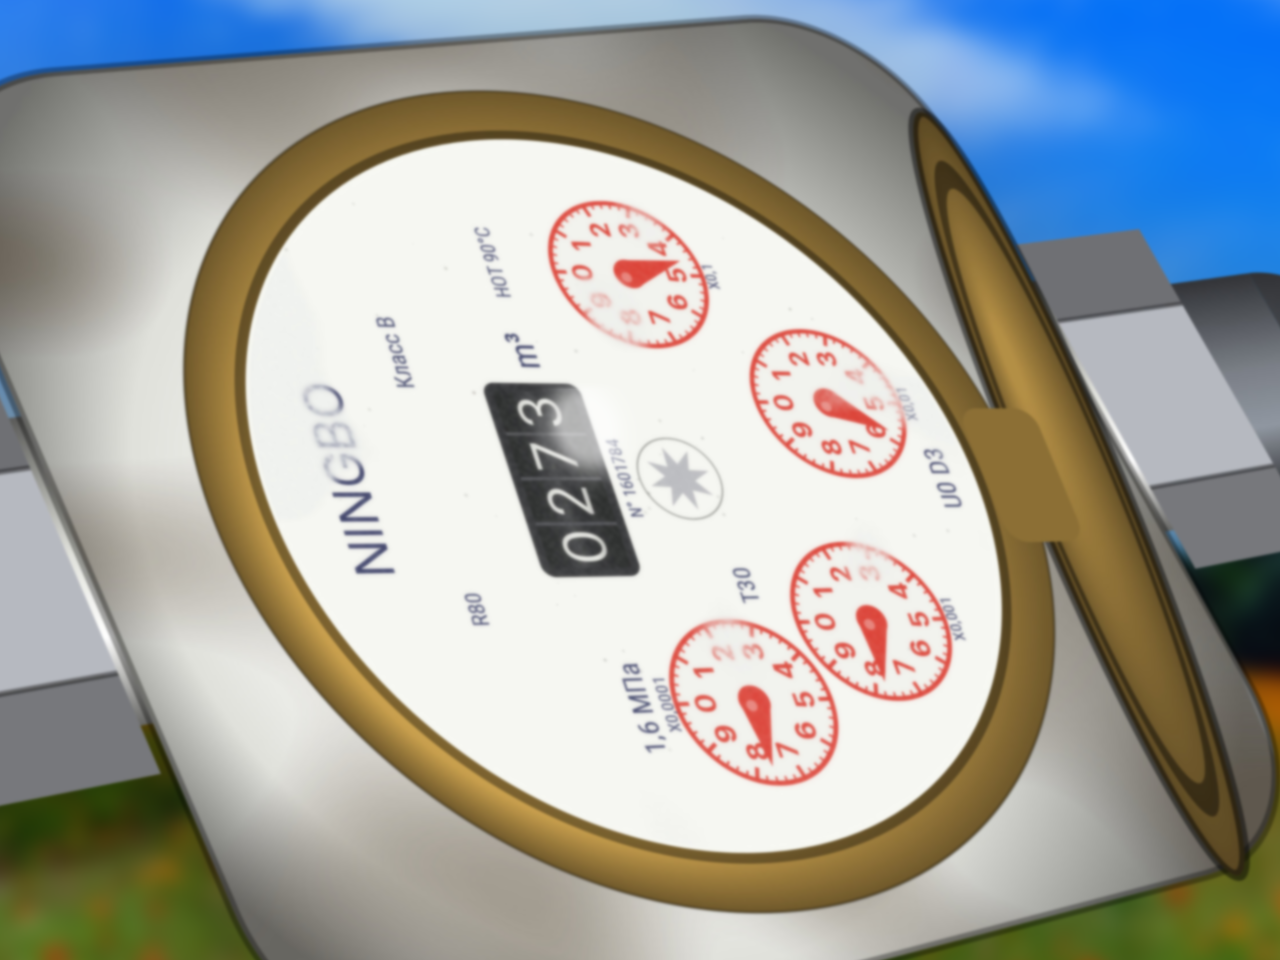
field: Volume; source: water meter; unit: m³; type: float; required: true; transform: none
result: 273.4577 m³
